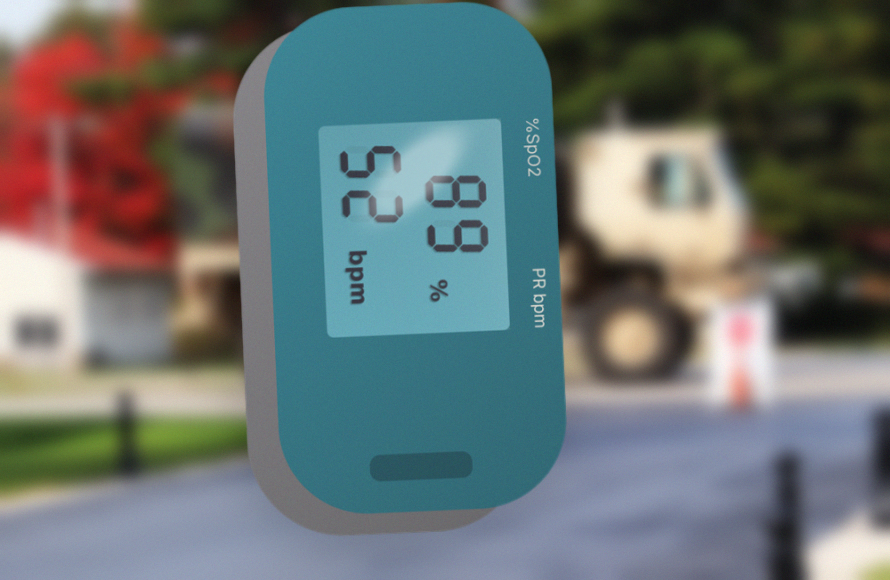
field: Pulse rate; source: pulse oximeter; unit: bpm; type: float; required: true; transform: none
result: 52 bpm
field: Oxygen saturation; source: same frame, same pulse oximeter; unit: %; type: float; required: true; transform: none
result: 89 %
